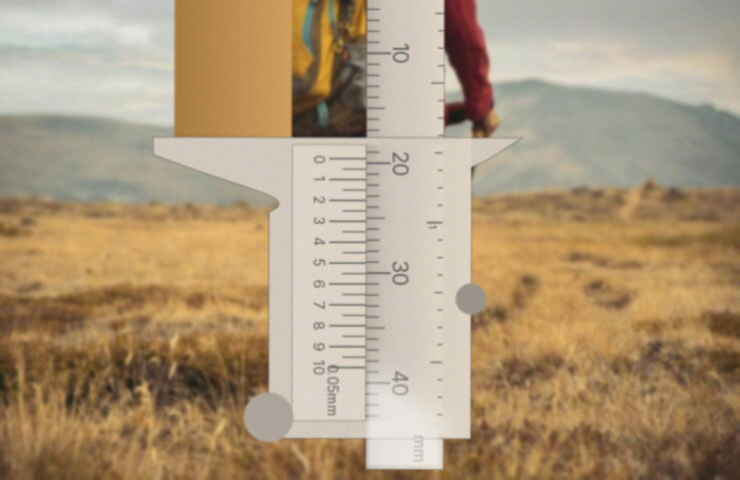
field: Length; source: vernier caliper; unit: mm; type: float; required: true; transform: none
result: 19.6 mm
